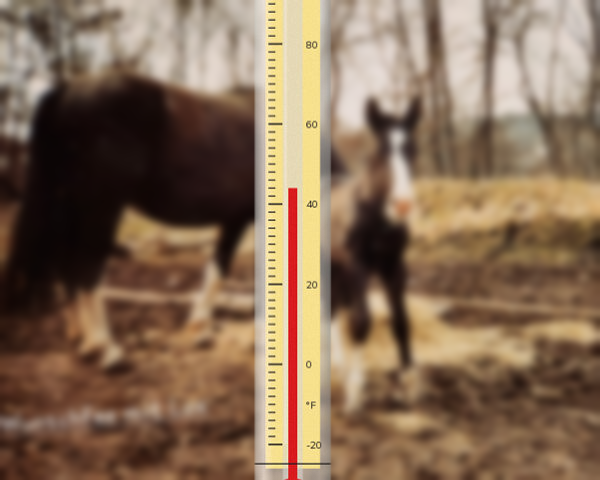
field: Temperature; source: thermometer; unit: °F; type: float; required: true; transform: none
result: 44 °F
